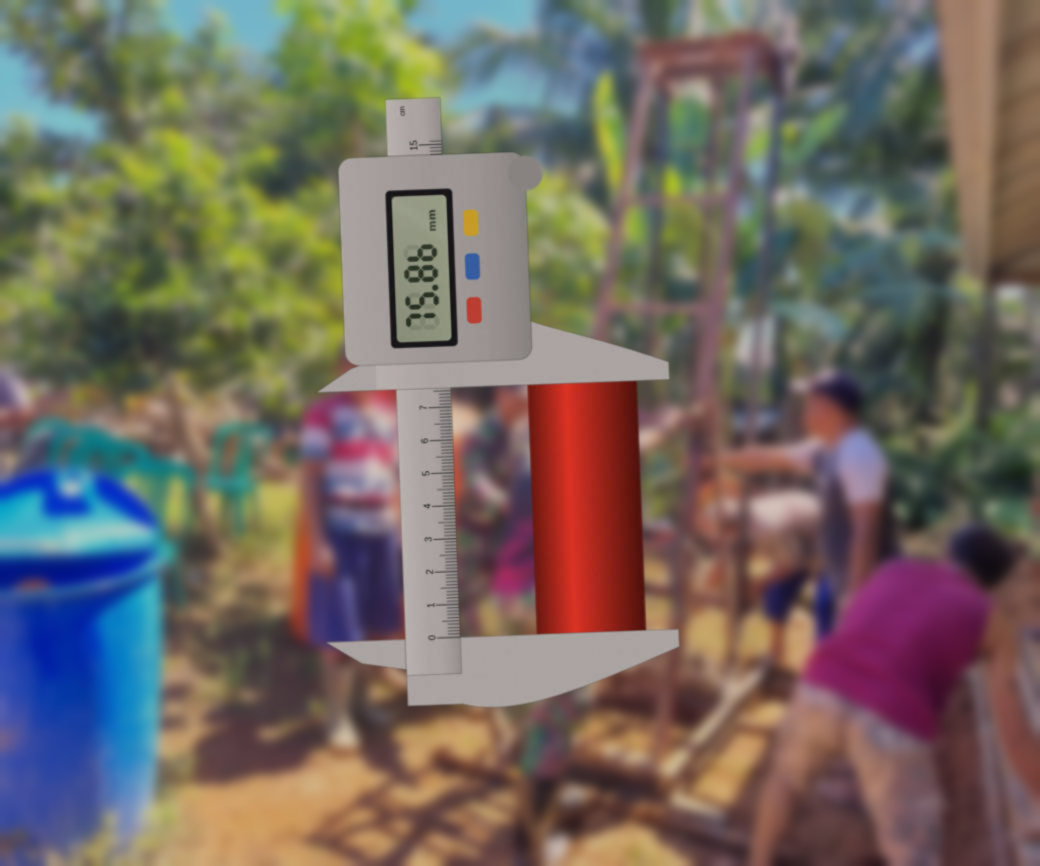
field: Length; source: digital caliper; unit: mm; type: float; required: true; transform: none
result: 75.86 mm
